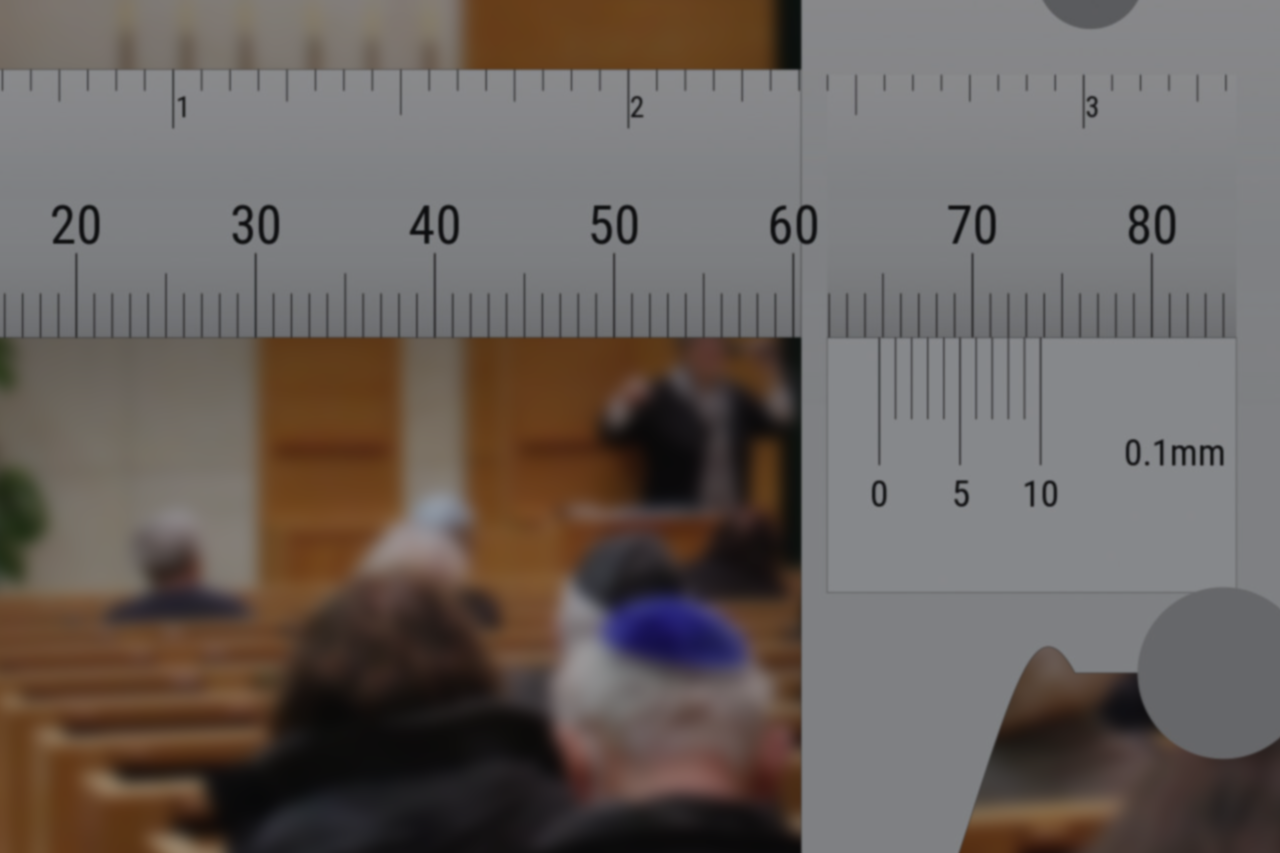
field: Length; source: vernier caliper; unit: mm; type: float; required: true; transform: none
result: 64.8 mm
